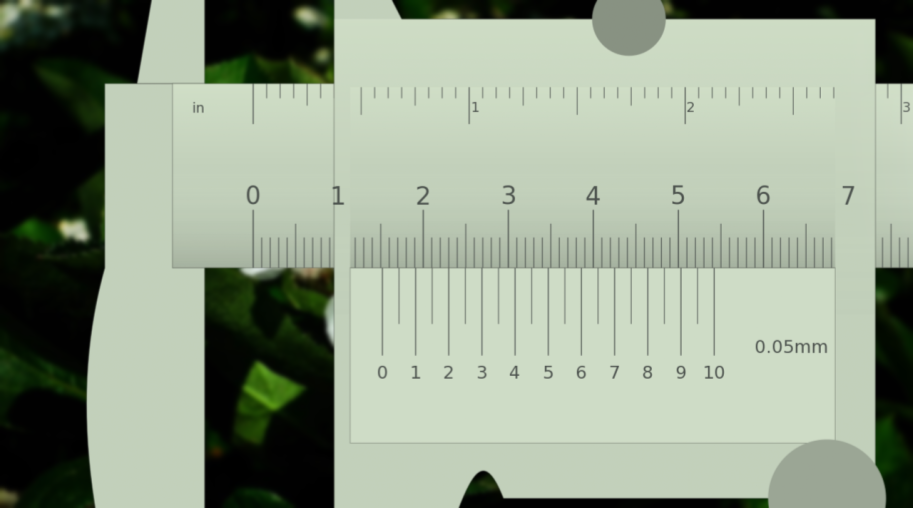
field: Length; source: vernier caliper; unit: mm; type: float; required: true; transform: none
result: 15.2 mm
